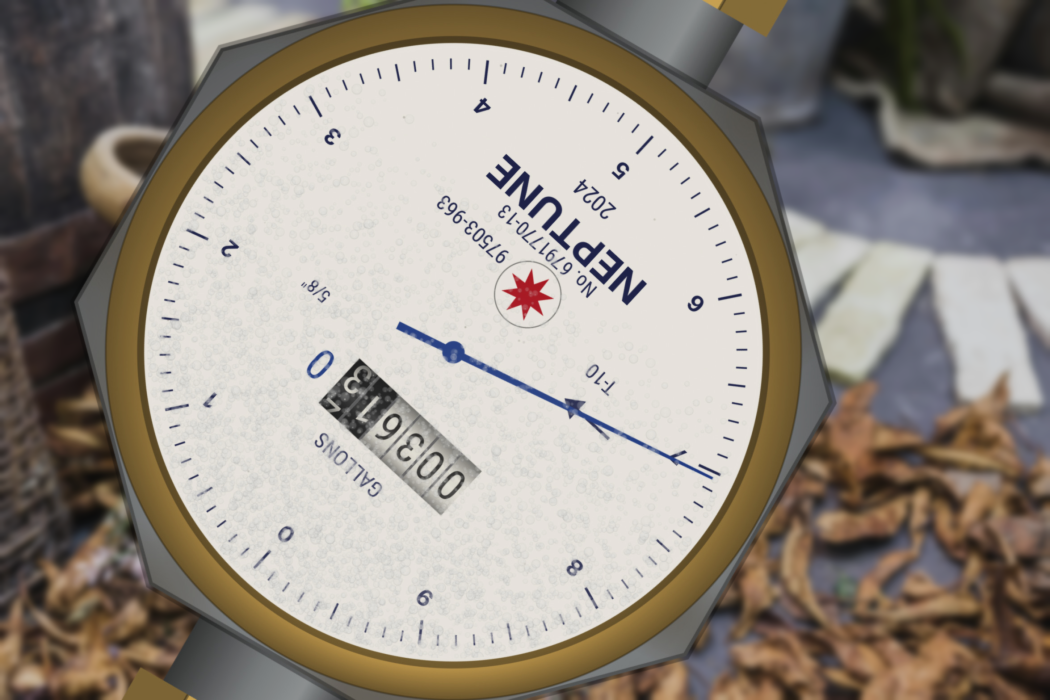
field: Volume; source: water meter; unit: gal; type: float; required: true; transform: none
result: 36127.0 gal
